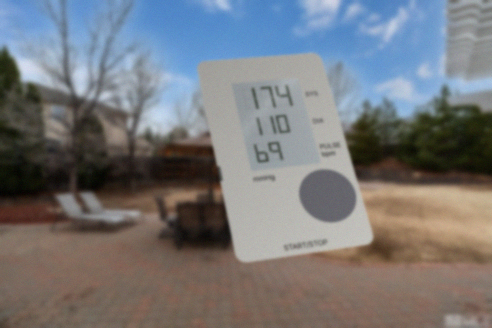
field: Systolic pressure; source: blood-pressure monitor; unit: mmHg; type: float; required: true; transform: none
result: 174 mmHg
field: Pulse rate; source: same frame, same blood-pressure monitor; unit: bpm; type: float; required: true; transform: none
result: 69 bpm
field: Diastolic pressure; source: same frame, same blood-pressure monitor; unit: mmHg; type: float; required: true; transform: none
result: 110 mmHg
